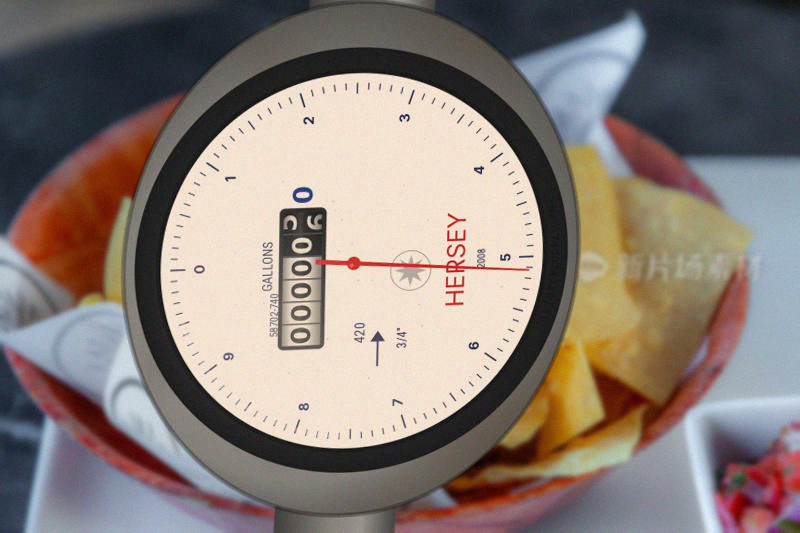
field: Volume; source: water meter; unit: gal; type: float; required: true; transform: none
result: 55.1 gal
